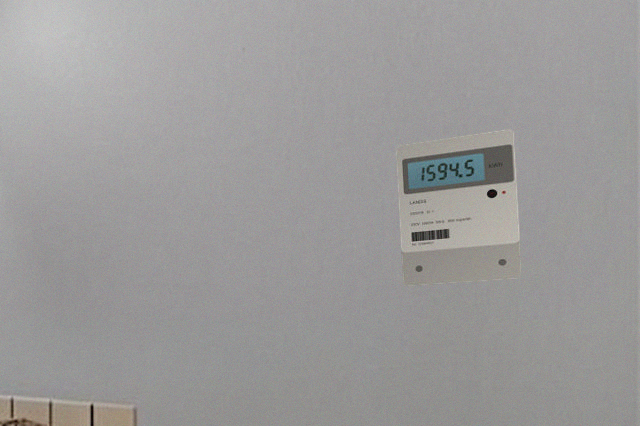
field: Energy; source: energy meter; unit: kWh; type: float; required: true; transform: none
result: 1594.5 kWh
